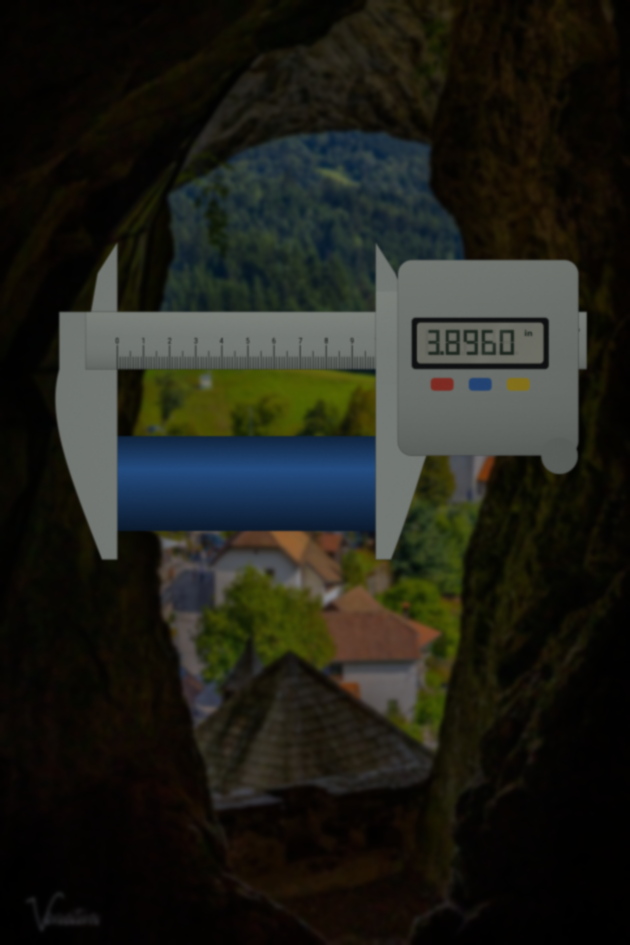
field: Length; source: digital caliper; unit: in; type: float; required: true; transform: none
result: 3.8960 in
